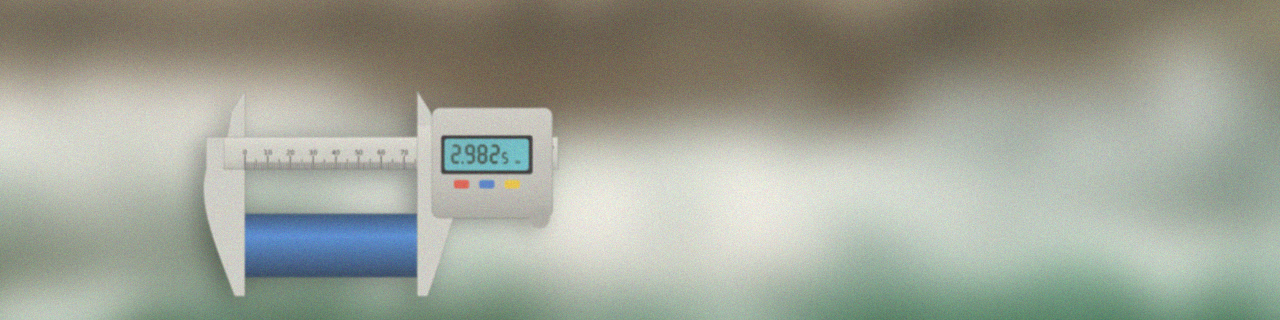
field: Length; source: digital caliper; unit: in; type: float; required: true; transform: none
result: 2.9825 in
